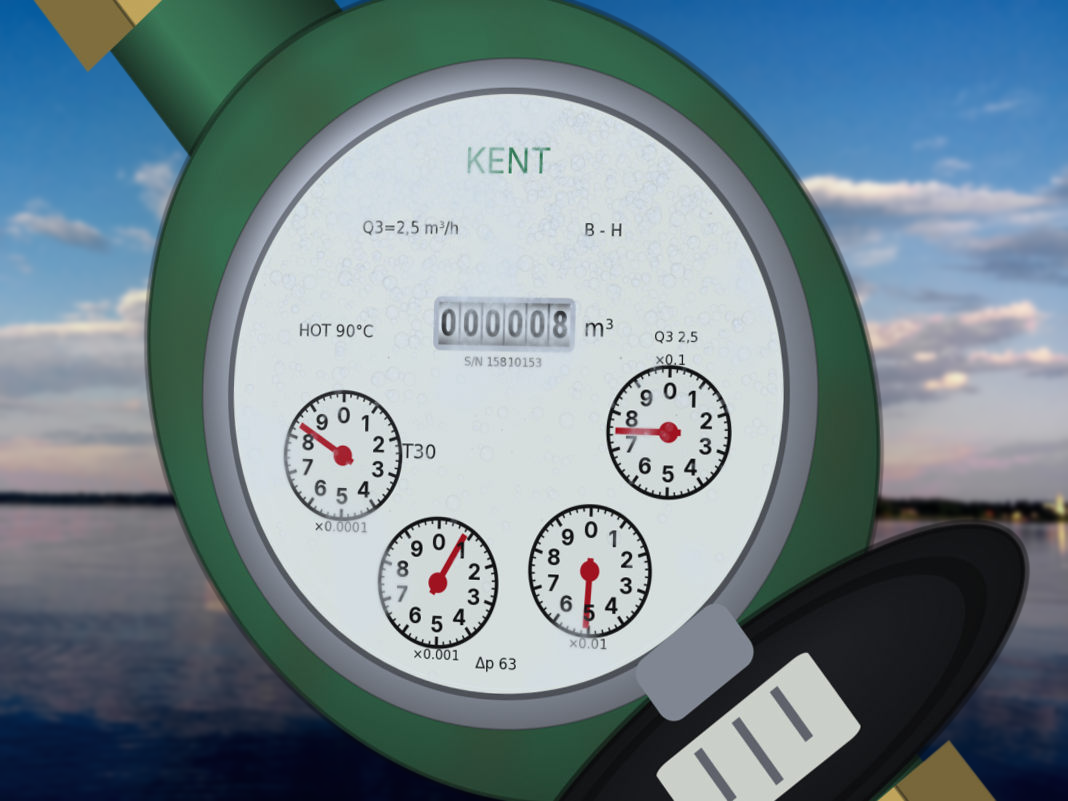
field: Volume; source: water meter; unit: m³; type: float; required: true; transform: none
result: 8.7508 m³
